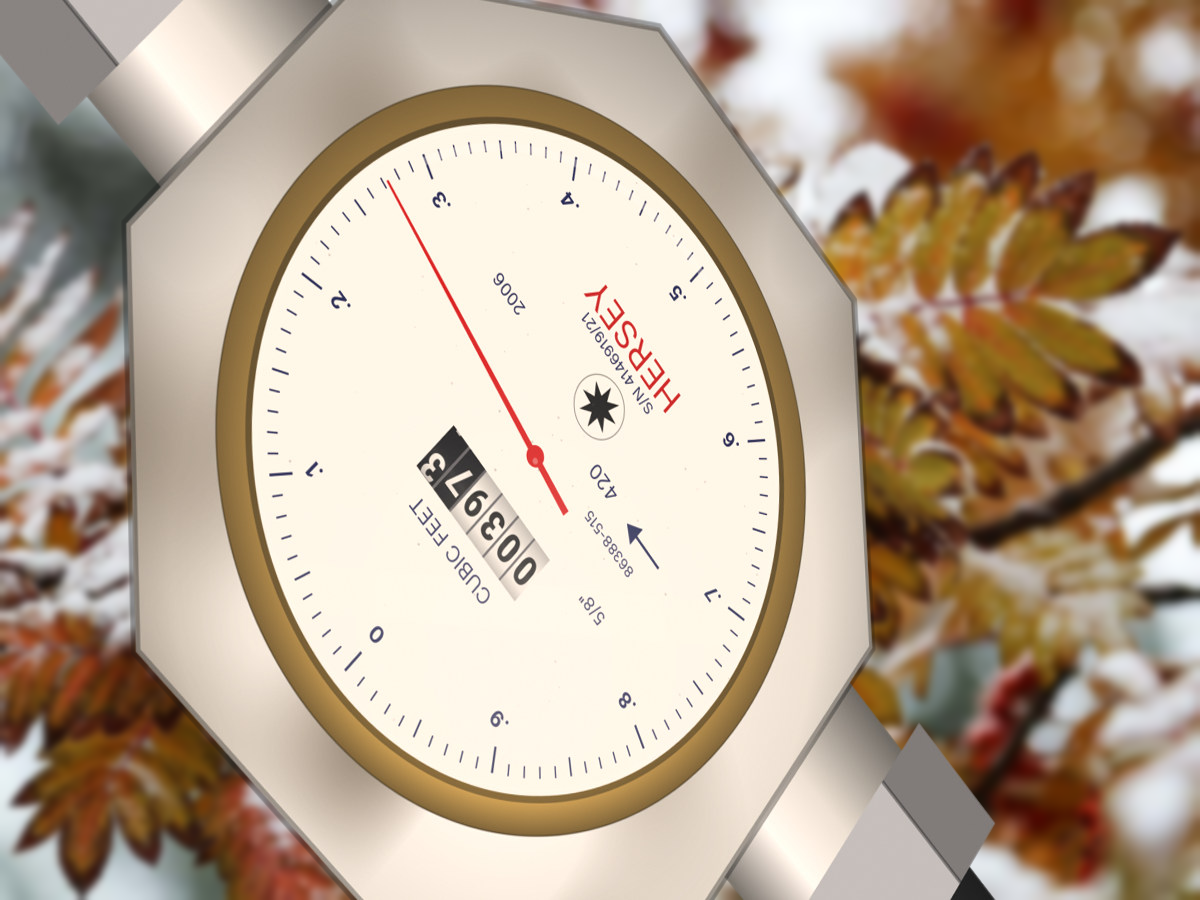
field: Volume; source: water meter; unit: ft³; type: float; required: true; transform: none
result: 3973.27 ft³
